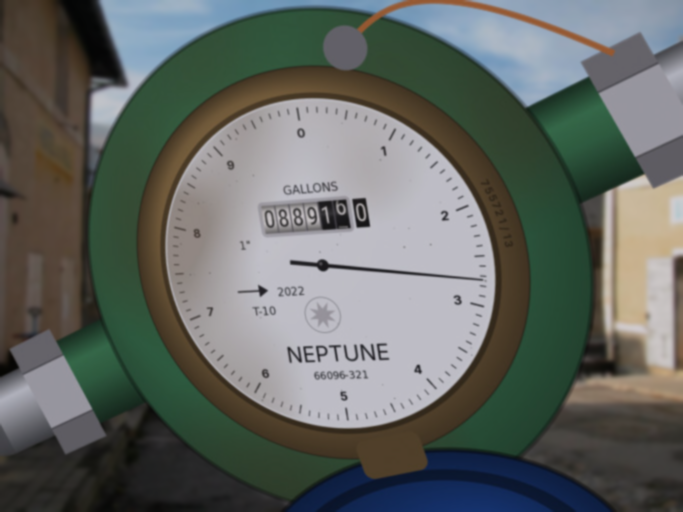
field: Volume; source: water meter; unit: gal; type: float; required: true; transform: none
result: 889162.7 gal
